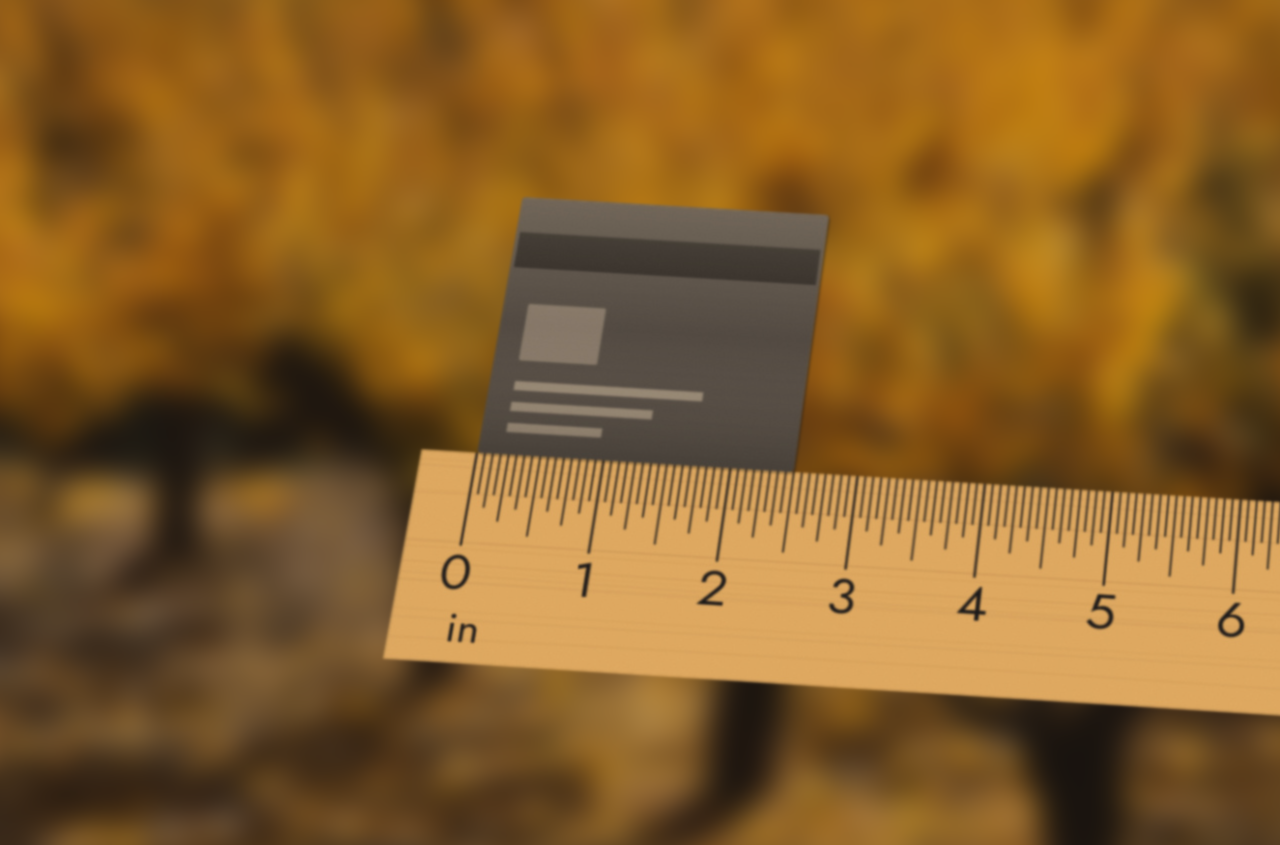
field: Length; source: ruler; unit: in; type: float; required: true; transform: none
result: 2.5 in
